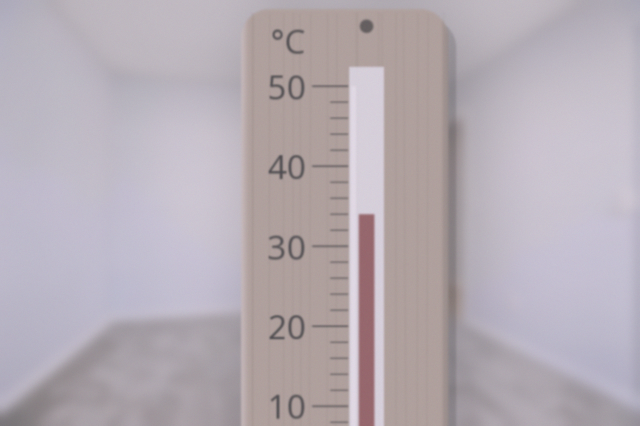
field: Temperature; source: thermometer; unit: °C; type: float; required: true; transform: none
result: 34 °C
